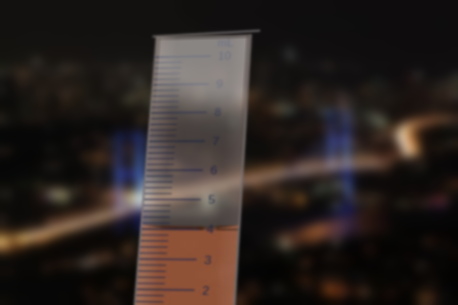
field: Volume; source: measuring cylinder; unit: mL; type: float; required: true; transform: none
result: 4 mL
